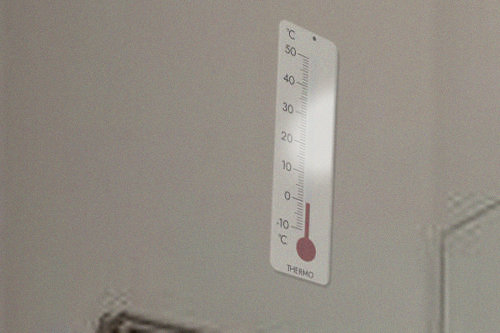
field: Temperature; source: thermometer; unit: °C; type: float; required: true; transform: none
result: 0 °C
